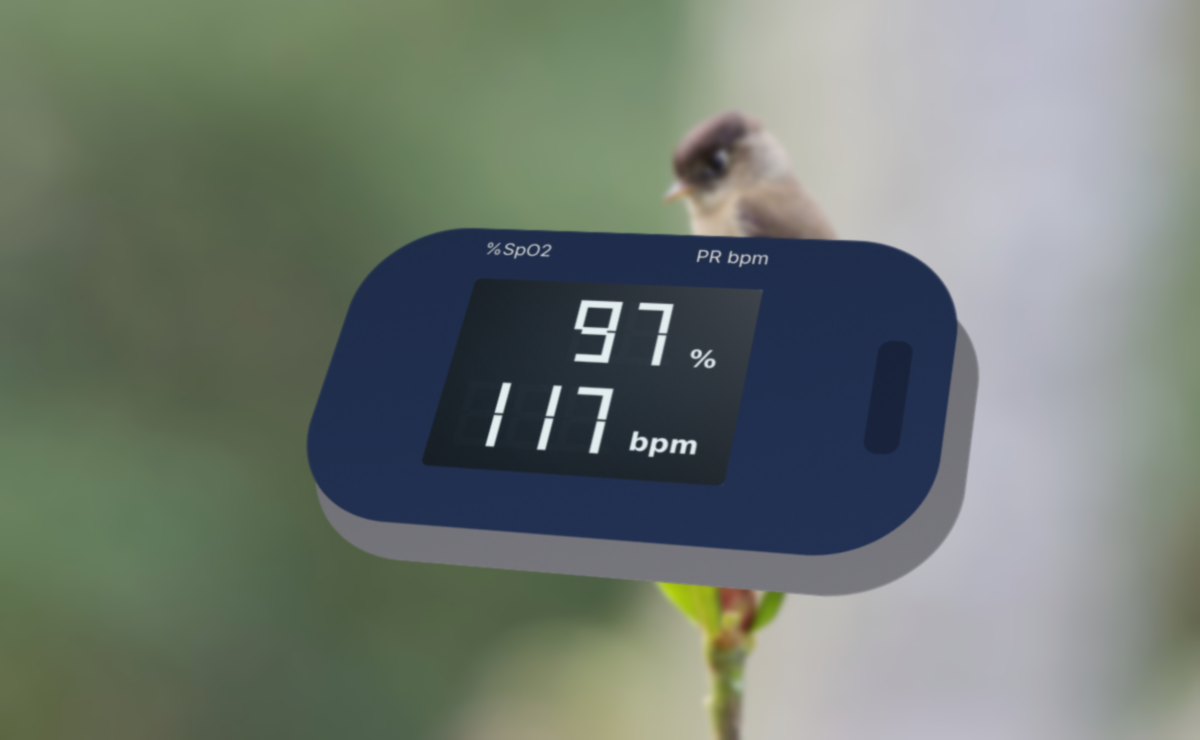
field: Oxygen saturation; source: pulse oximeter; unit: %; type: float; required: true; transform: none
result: 97 %
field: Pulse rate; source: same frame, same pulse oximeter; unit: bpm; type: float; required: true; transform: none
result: 117 bpm
